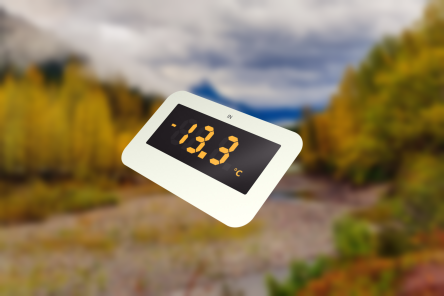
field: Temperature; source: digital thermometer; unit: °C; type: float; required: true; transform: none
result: -13.3 °C
